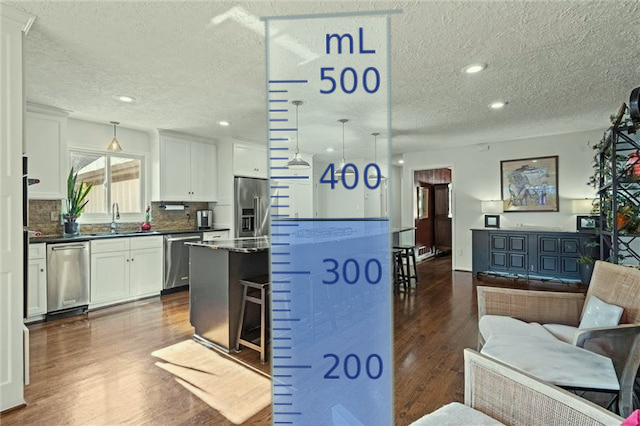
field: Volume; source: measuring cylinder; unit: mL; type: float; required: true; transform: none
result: 355 mL
